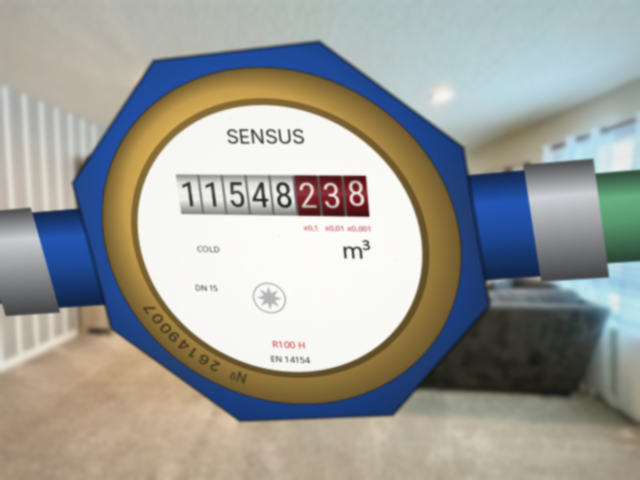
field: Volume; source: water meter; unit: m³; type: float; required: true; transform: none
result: 11548.238 m³
